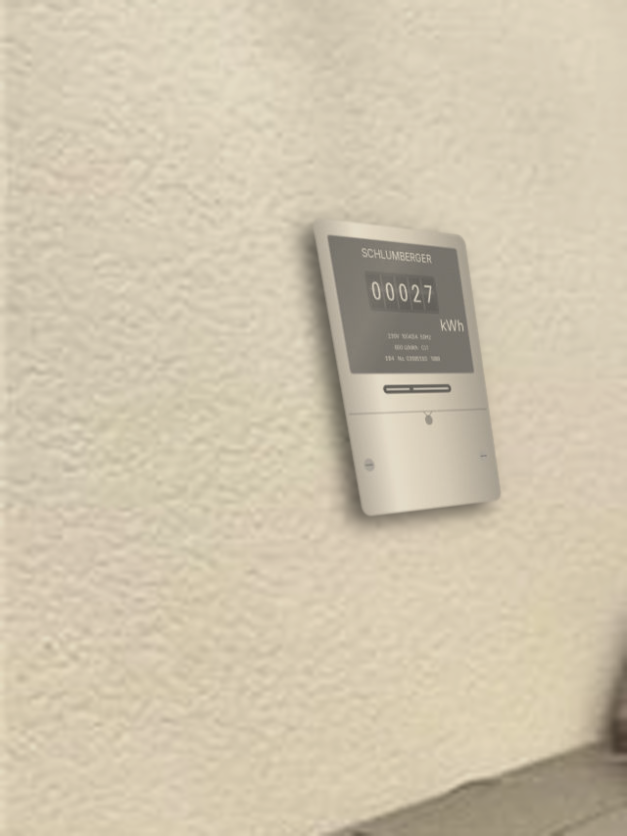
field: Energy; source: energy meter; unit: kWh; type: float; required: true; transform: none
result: 27 kWh
